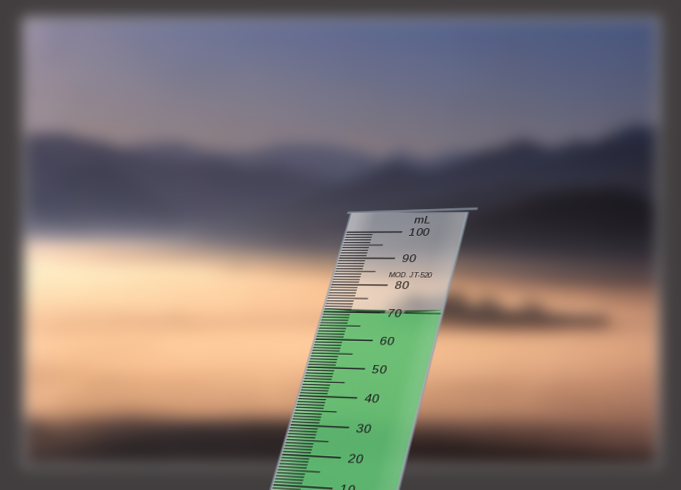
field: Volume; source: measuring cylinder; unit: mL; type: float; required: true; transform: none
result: 70 mL
